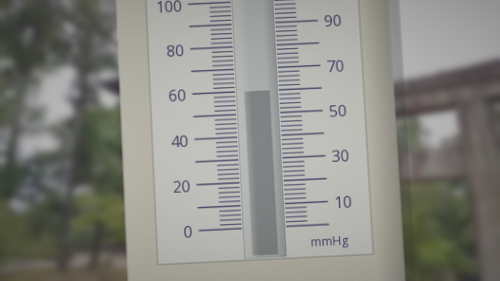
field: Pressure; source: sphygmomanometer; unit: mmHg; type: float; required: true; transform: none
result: 60 mmHg
